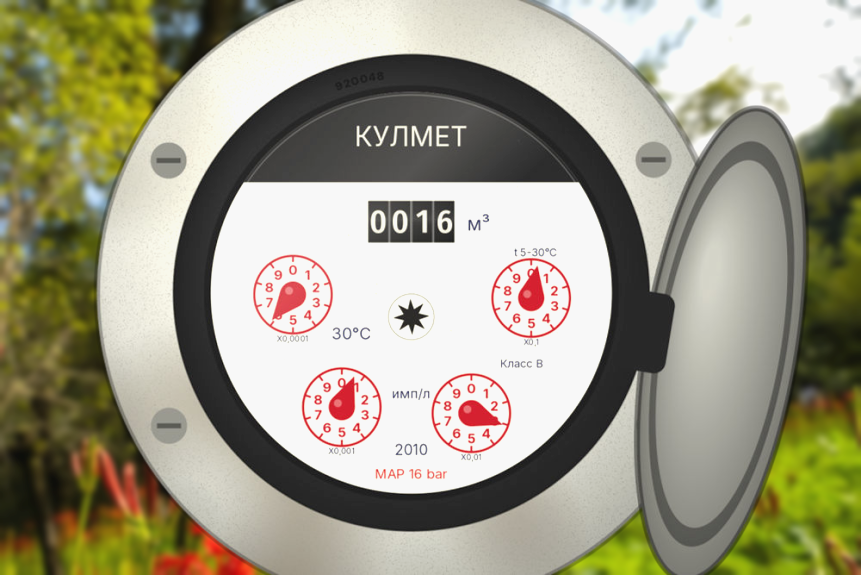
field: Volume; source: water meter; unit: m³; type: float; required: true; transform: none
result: 16.0306 m³
